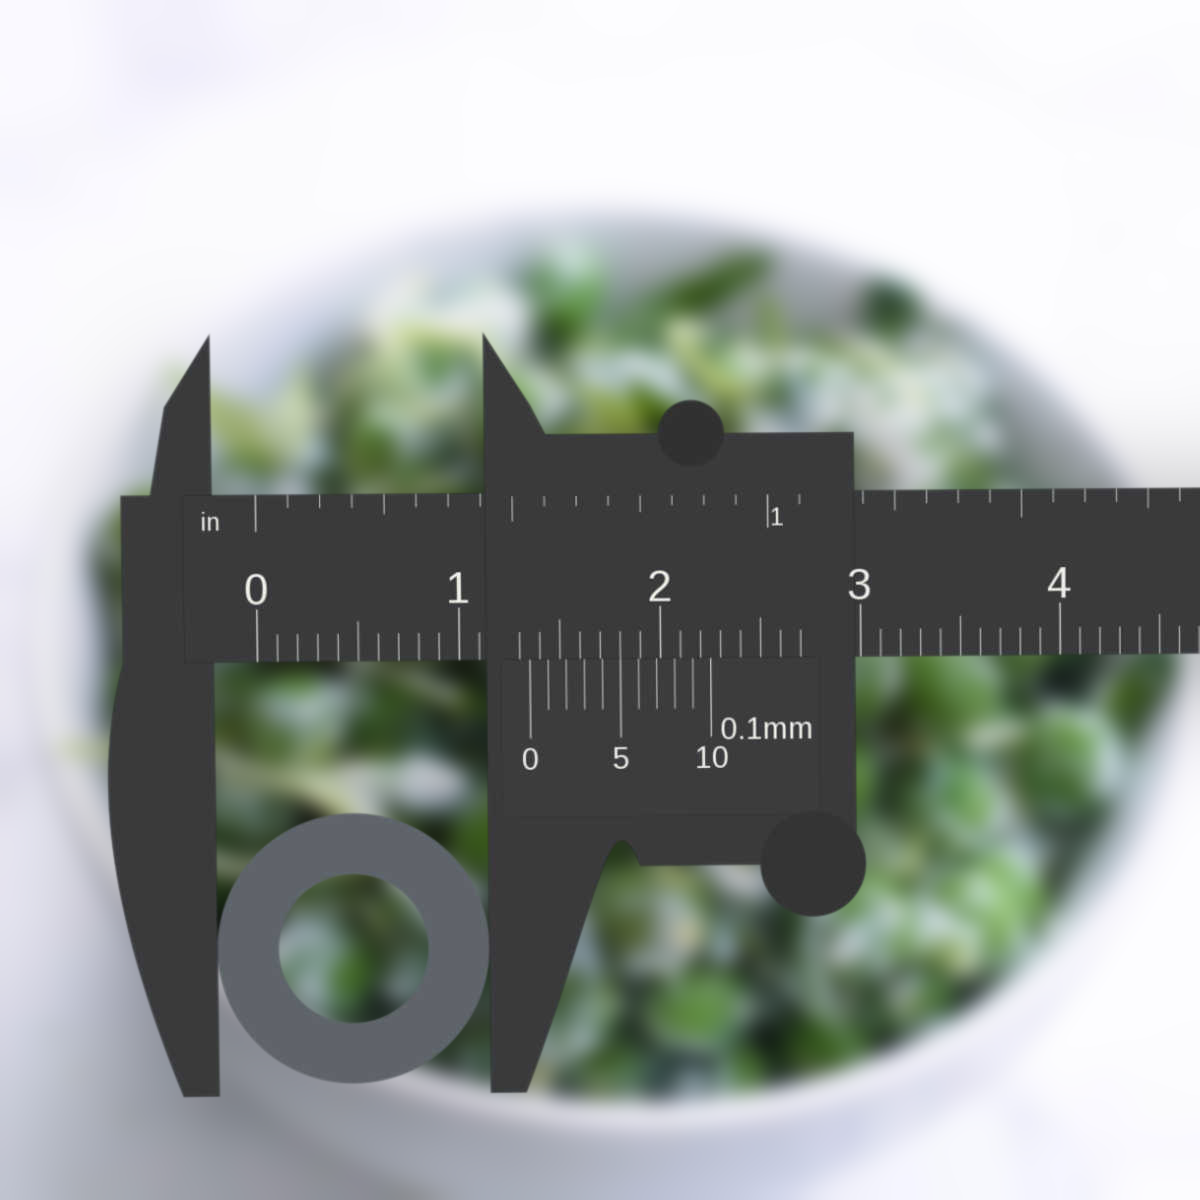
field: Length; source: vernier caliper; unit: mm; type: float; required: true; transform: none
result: 13.5 mm
